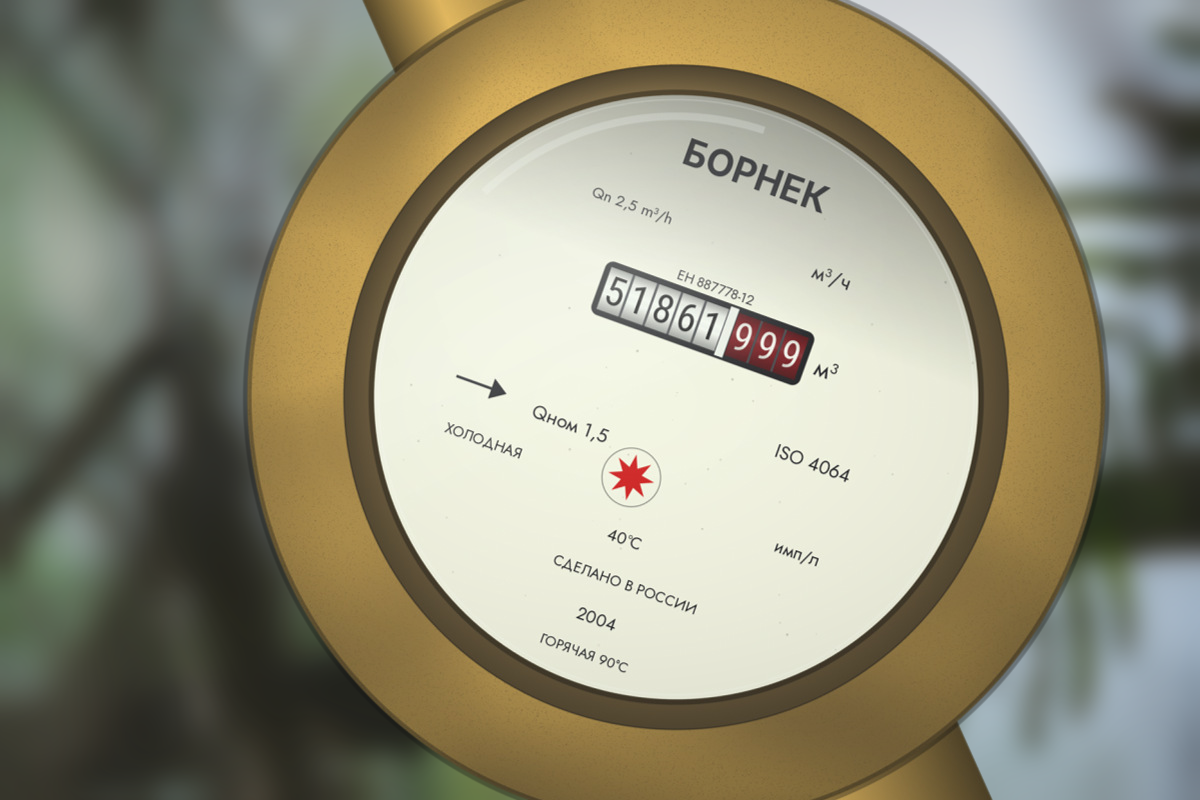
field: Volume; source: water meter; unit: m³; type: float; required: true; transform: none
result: 51861.999 m³
